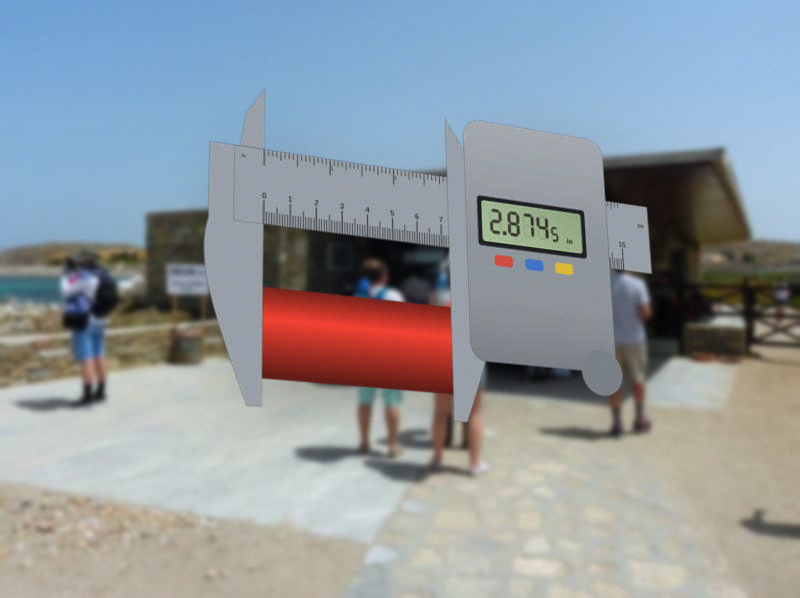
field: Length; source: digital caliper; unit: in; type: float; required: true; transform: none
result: 2.8745 in
